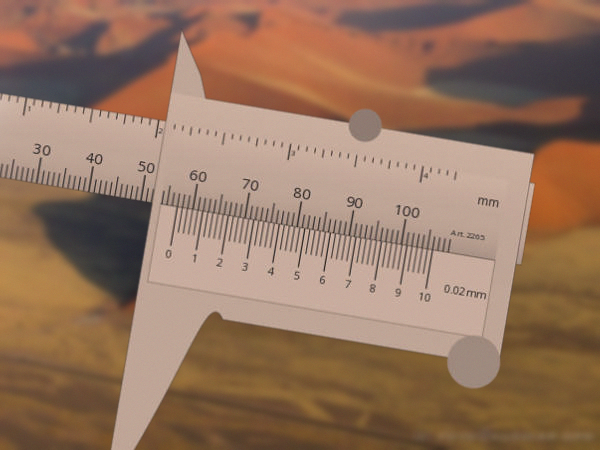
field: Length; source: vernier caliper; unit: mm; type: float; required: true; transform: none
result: 57.0 mm
